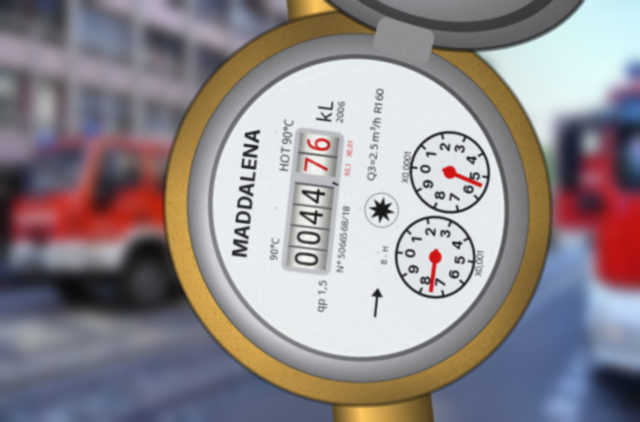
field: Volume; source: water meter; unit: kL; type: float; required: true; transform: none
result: 44.7675 kL
